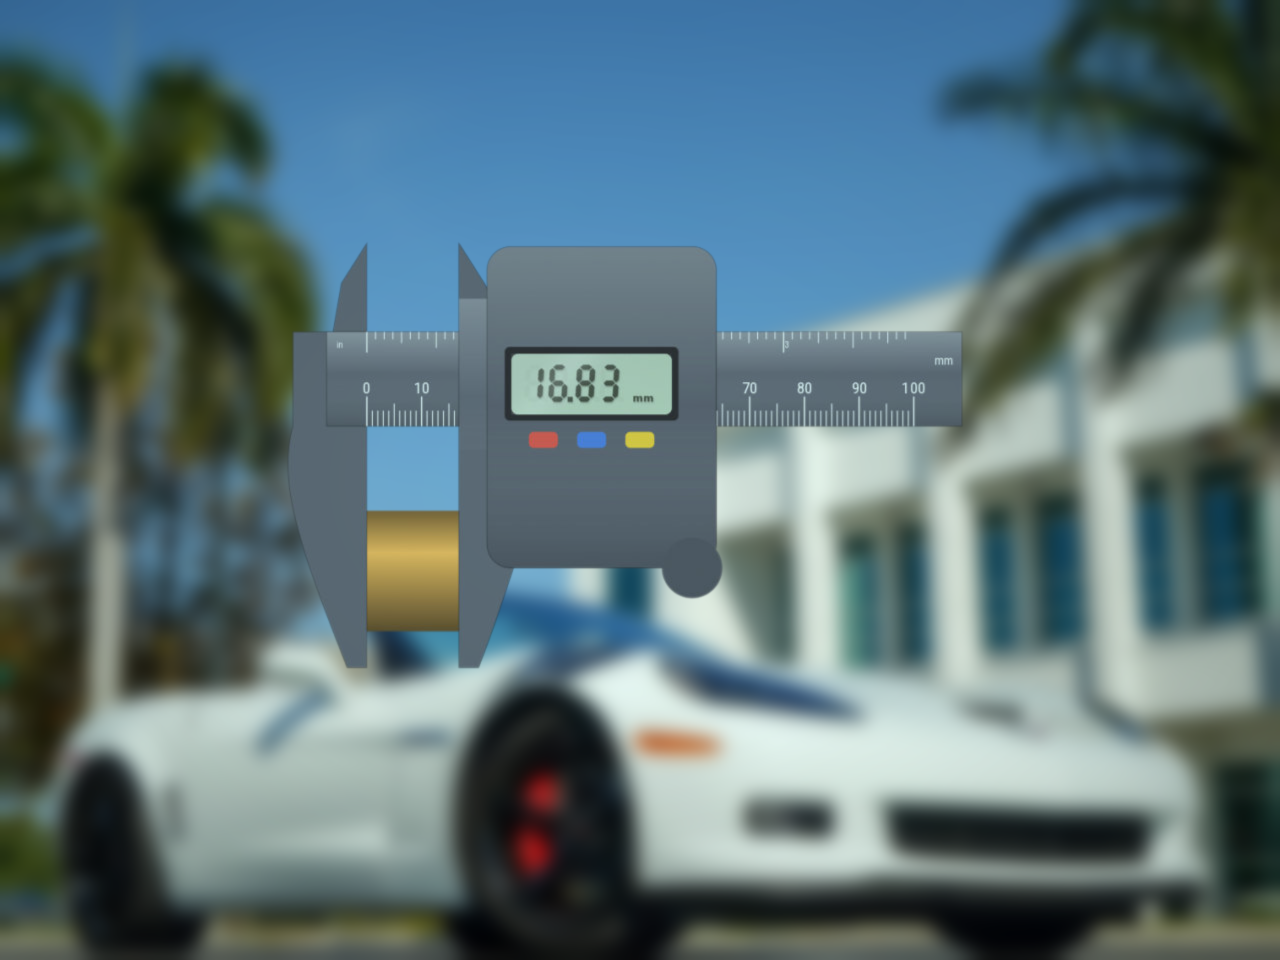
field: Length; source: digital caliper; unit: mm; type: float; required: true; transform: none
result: 16.83 mm
